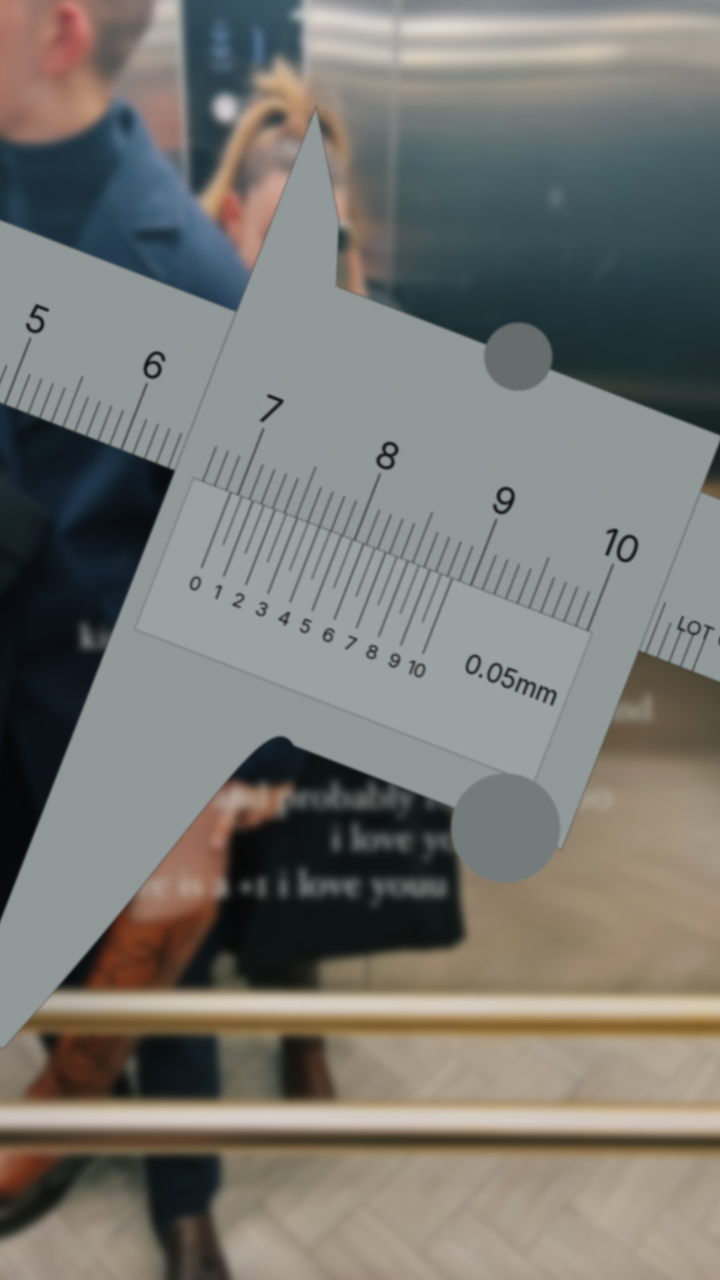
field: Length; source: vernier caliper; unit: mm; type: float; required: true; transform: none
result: 69.4 mm
